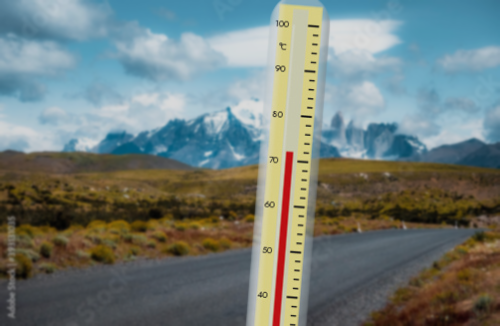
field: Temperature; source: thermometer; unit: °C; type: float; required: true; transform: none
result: 72 °C
